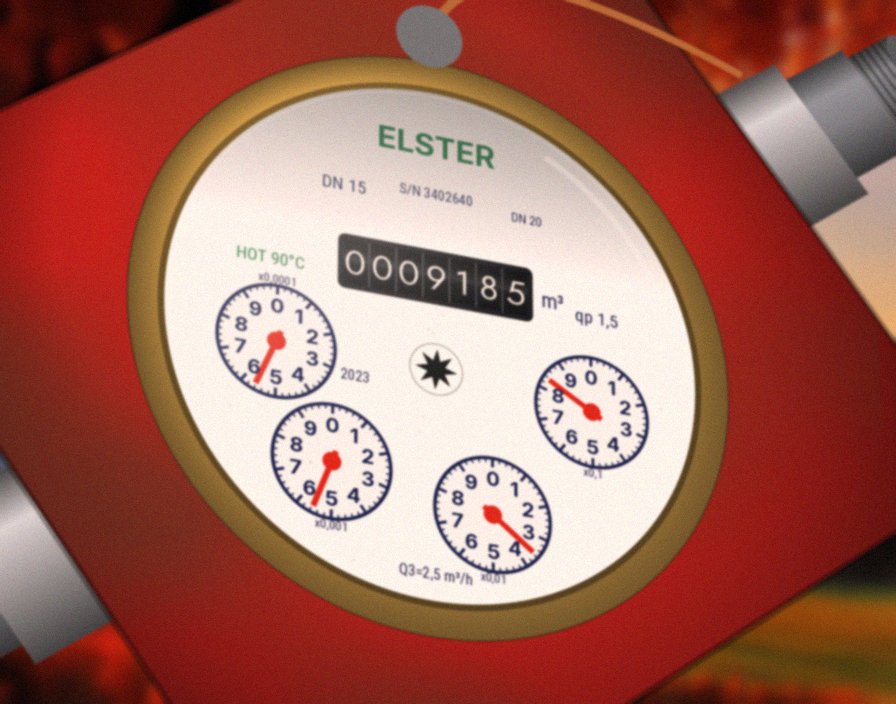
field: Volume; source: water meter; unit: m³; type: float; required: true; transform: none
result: 9185.8355 m³
